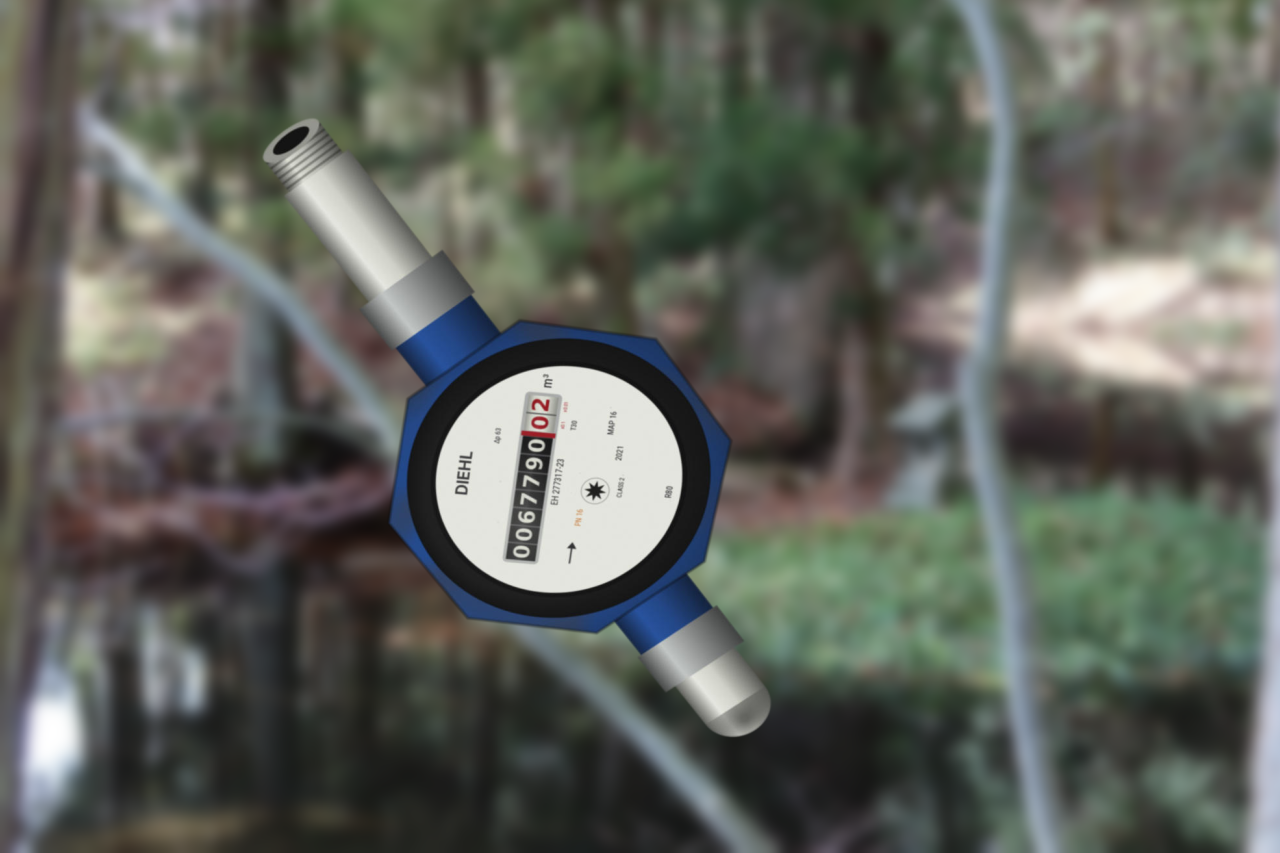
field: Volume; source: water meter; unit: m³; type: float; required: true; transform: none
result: 67790.02 m³
